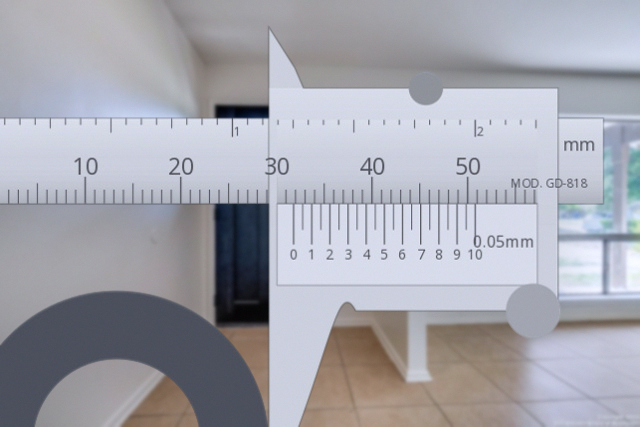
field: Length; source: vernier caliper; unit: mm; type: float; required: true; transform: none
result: 31.8 mm
